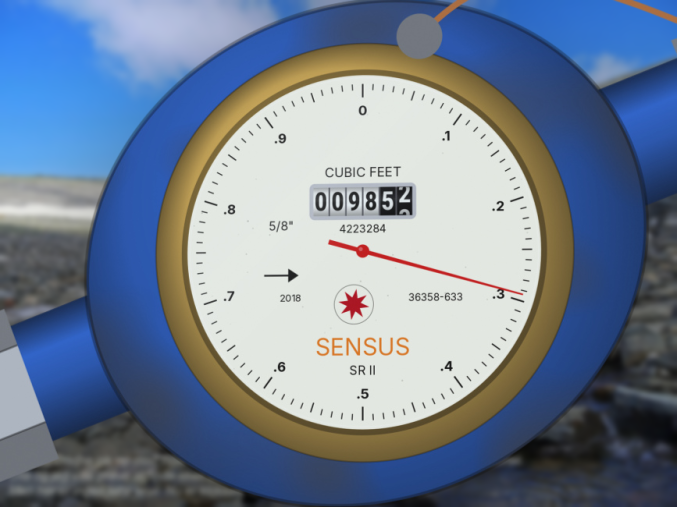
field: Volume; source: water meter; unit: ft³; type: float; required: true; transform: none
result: 9852.29 ft³
